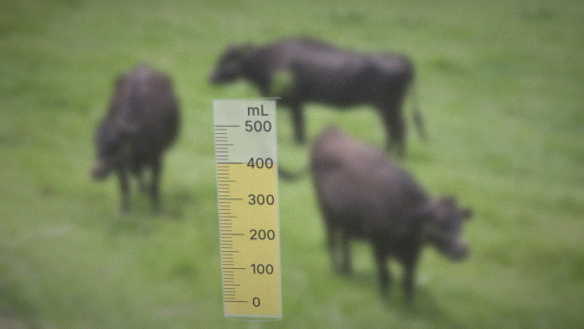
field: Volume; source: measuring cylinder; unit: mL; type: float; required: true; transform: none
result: 400 mL
